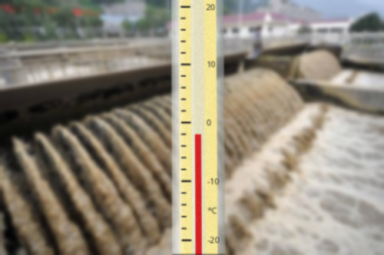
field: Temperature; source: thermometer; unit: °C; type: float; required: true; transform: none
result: -2 °C
